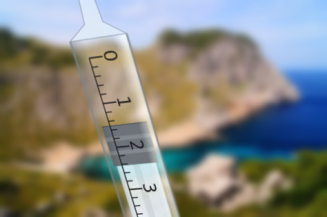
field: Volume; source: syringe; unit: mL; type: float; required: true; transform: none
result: 1.5 mL
